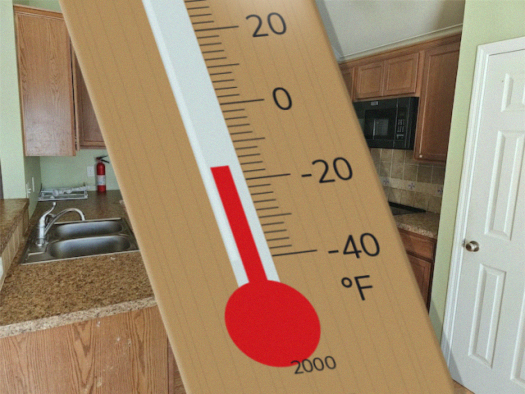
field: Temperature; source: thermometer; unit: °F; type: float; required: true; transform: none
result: -16 °F
